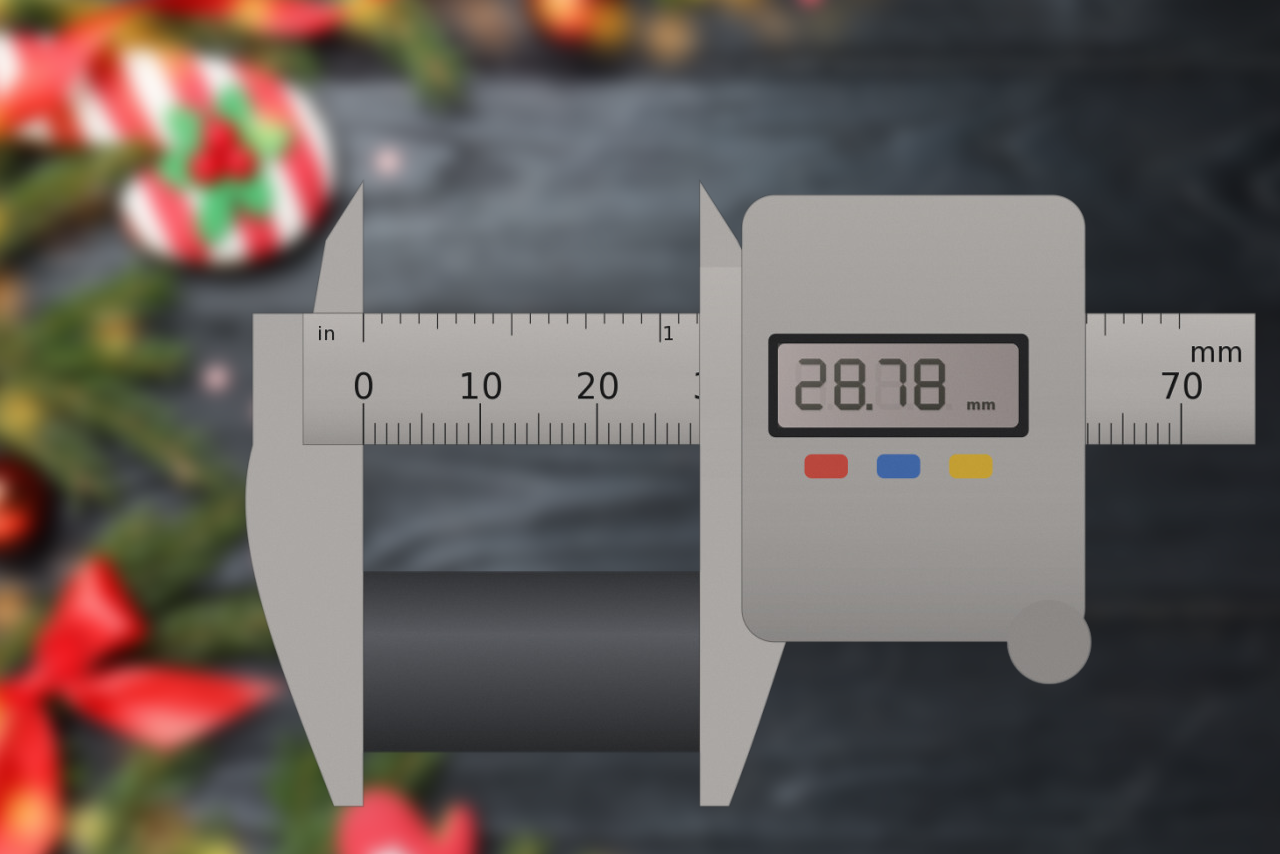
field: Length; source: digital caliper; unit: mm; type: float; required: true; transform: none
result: 28.78 mm
